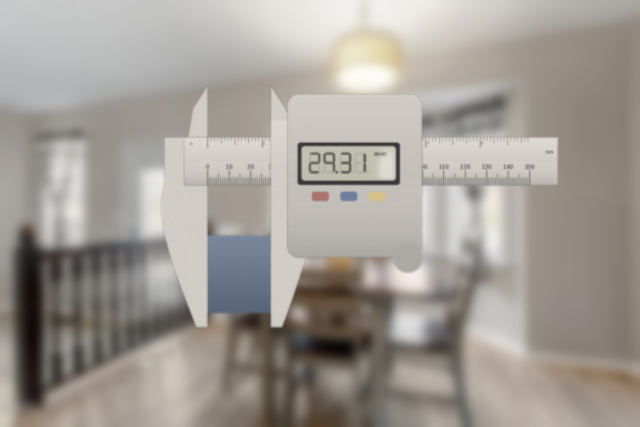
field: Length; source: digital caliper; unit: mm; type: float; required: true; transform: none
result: 29.31 mm
